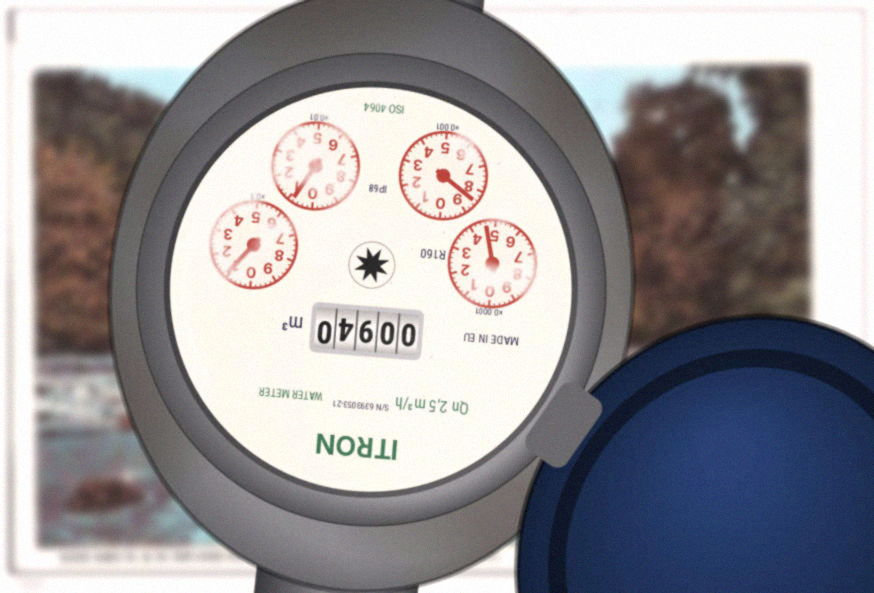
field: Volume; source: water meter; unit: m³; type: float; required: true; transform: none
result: 940.1084 m³
